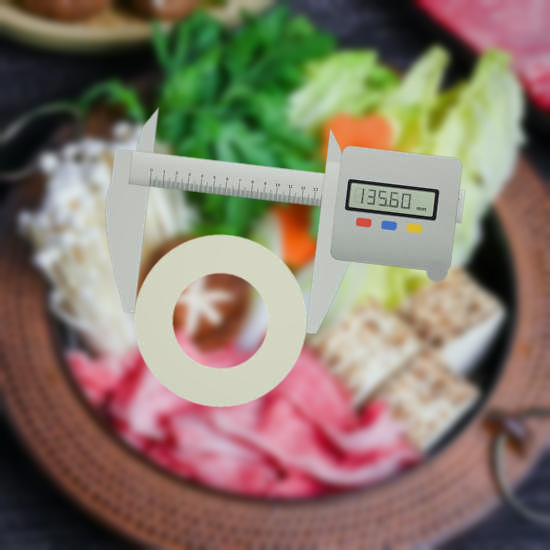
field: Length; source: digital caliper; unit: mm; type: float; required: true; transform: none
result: 135.60 mm
